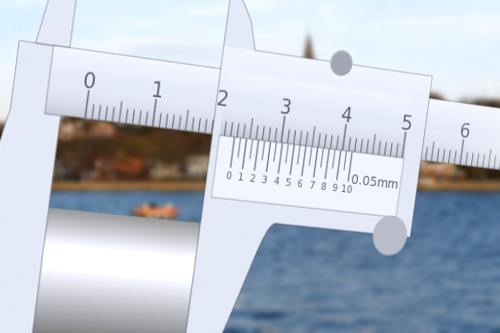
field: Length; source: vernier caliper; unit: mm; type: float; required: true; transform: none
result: 22.6 mm
